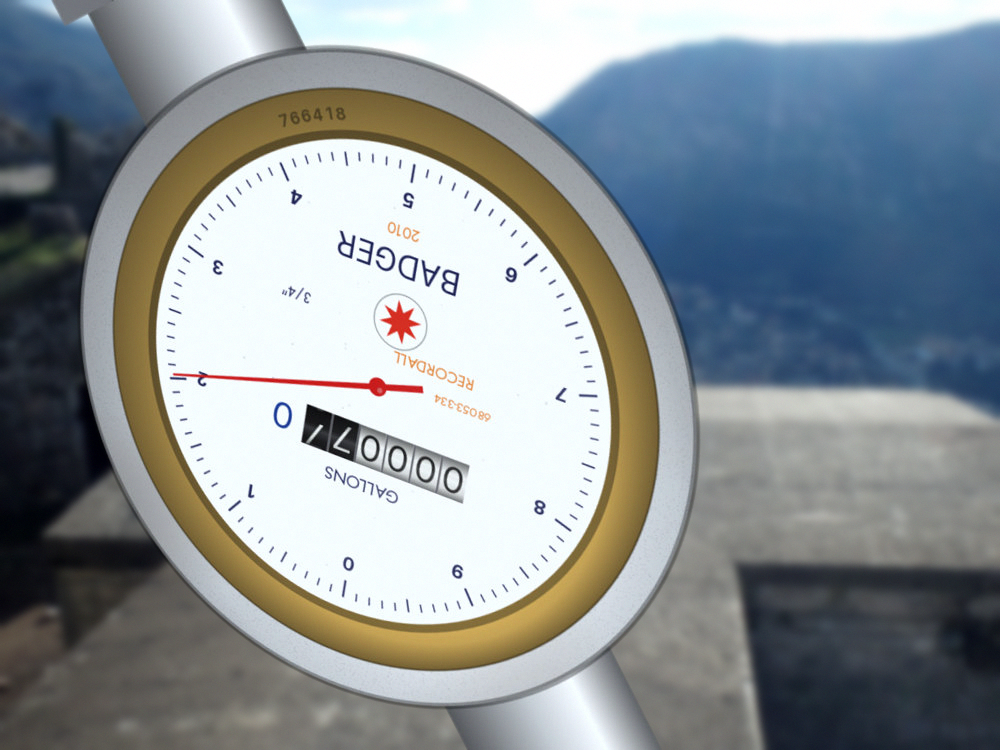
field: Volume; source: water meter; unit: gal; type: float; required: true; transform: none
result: 772.0 gal
